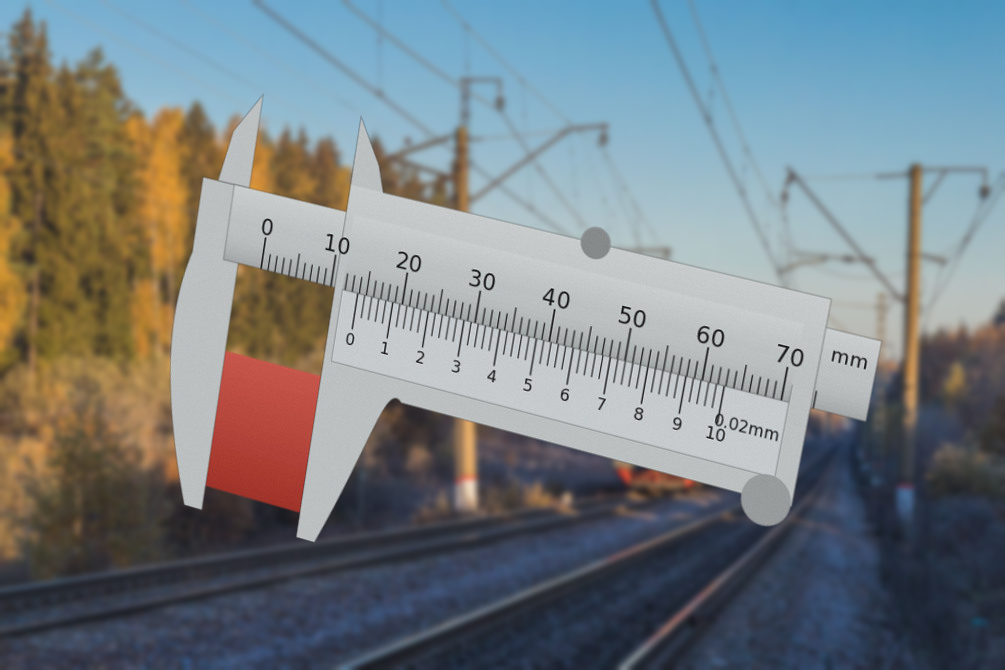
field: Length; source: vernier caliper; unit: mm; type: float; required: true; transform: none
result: 13.8 mm
